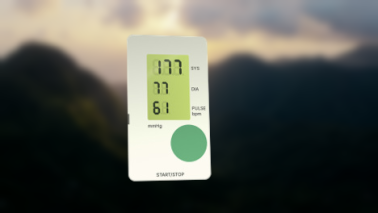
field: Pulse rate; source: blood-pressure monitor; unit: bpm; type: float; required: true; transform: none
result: 61 bpm
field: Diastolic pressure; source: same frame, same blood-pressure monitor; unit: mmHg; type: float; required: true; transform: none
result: 77 mmHg
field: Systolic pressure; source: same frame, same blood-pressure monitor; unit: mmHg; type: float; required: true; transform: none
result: 177 mmHg
